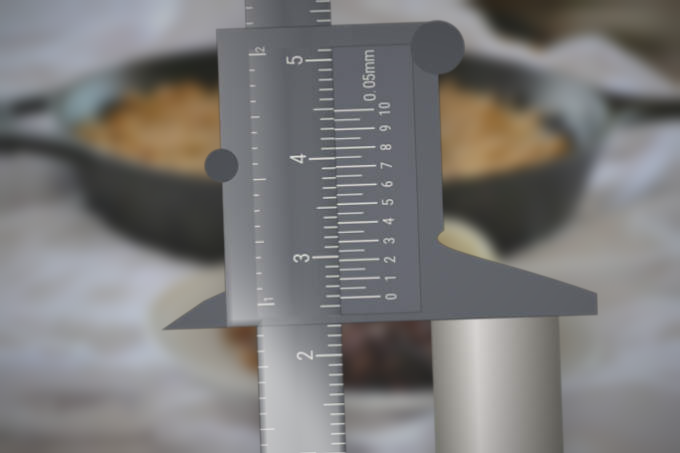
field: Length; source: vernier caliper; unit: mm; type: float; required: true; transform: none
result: 25.8 mm
